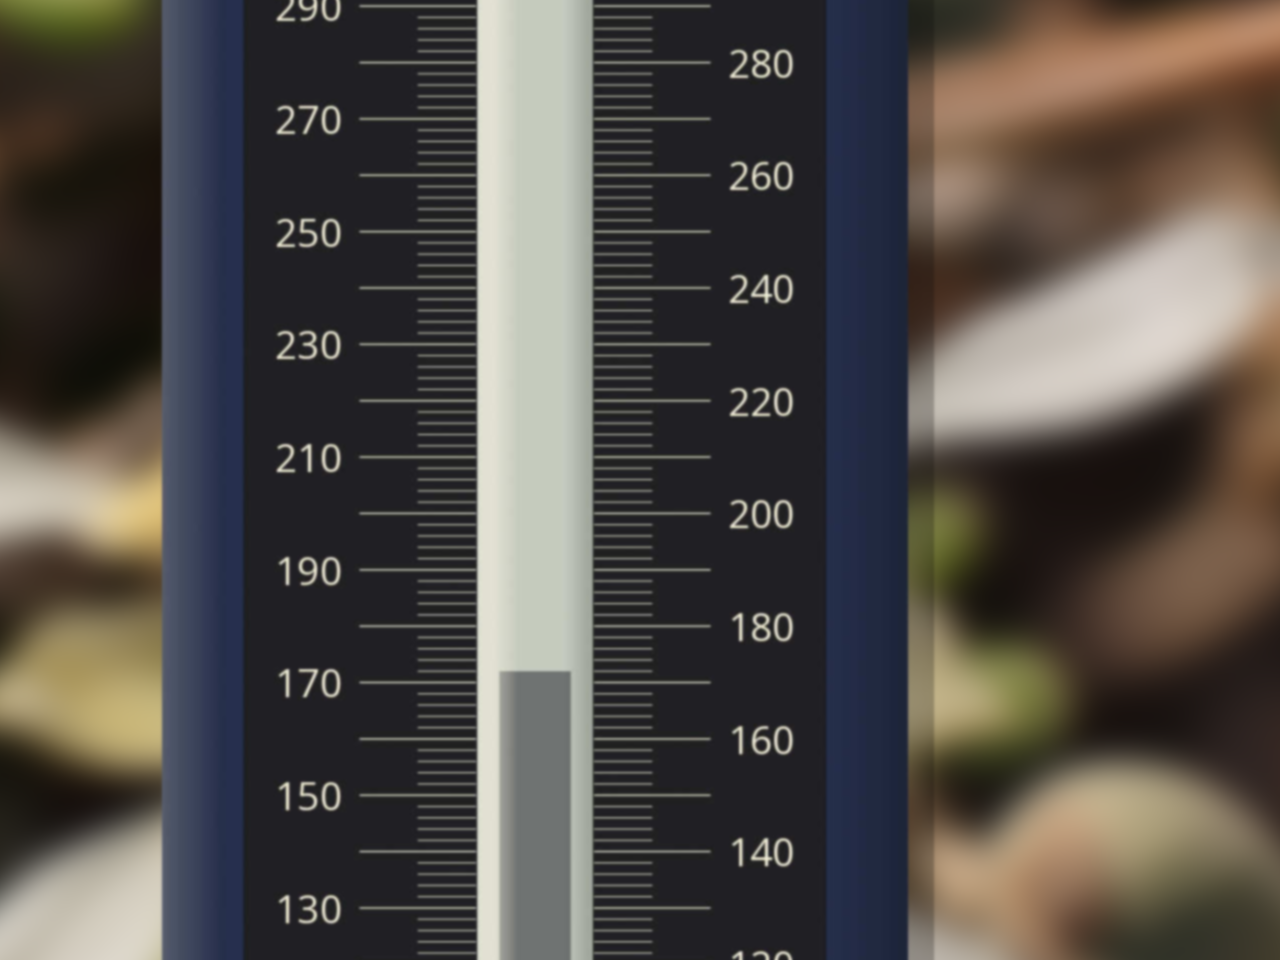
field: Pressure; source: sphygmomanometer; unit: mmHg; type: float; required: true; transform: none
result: 172 mmHg
